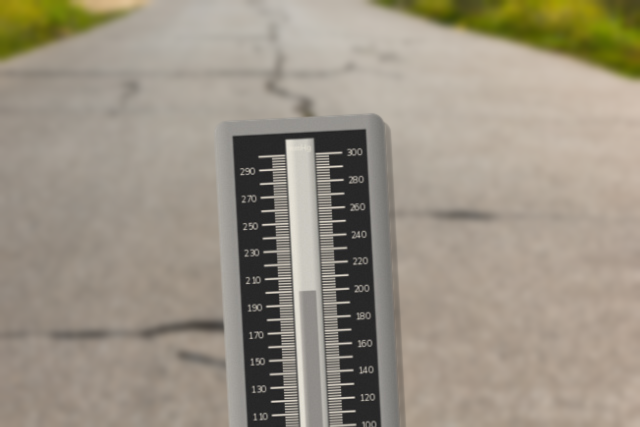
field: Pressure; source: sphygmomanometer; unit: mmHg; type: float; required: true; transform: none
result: 200 mmHg
